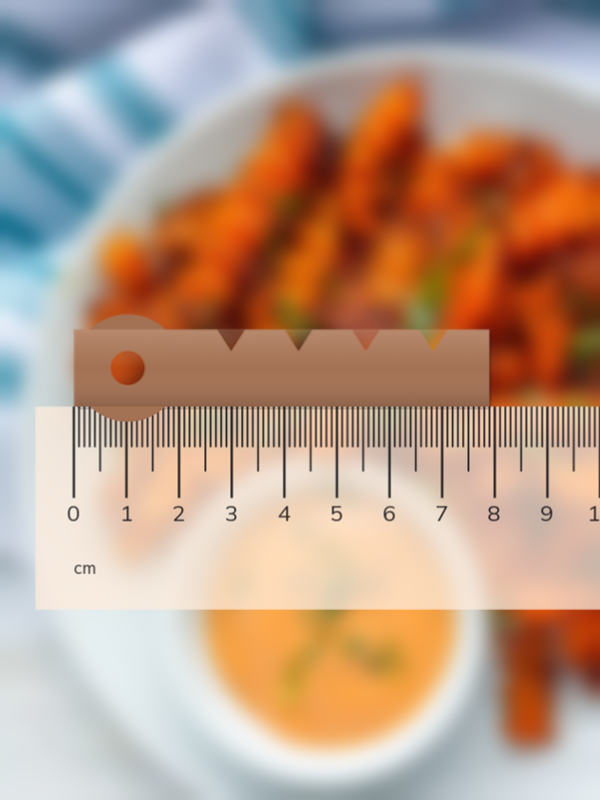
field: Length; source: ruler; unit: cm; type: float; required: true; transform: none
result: 7.9 cm
